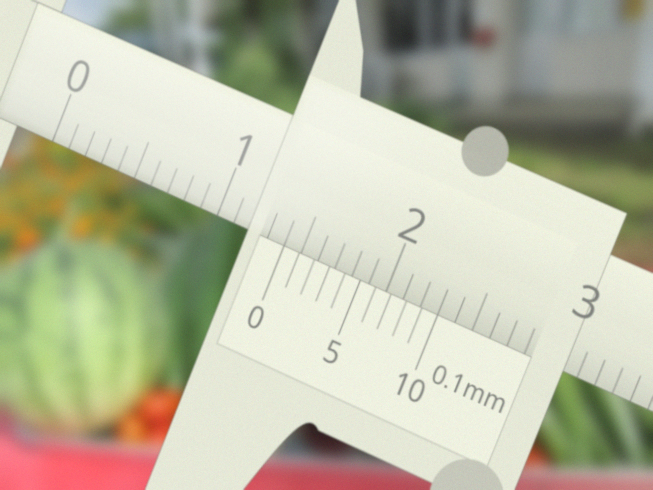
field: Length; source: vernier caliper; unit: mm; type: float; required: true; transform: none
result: 14.0 mm
